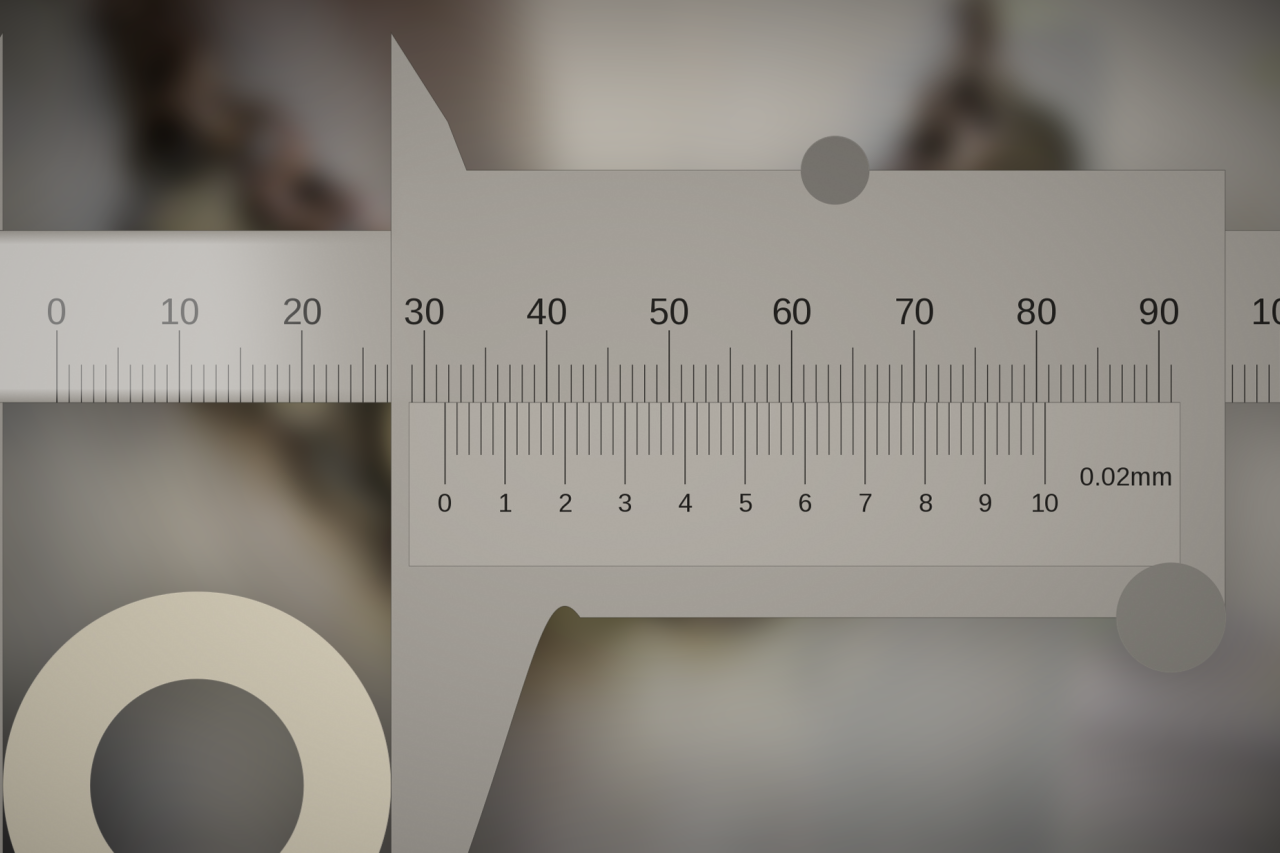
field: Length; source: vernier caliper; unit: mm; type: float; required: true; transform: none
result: 31.7 mm
